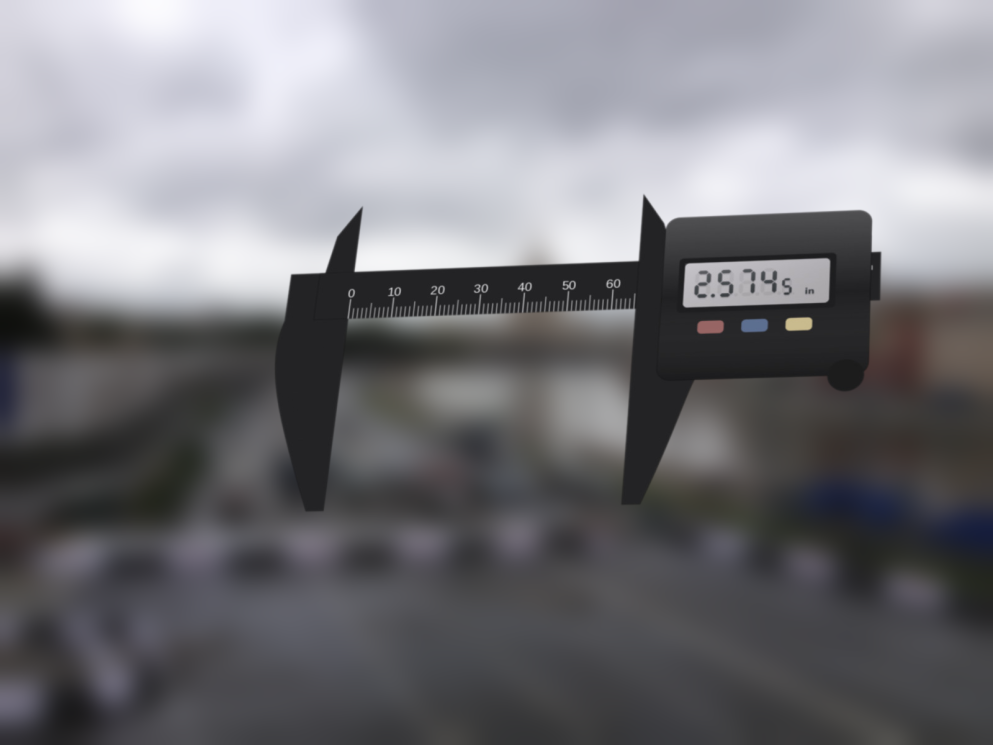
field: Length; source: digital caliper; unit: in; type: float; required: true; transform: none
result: 2.5745 in
